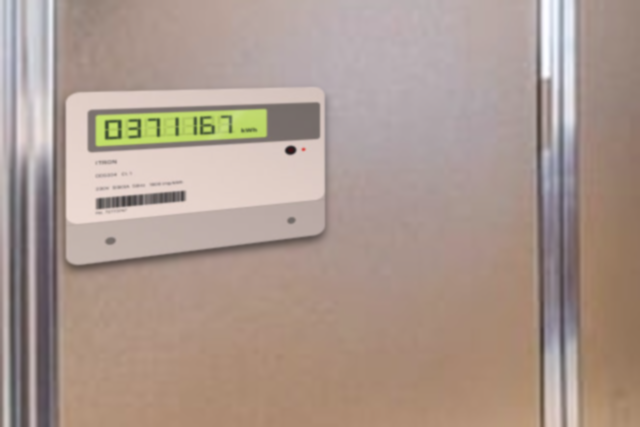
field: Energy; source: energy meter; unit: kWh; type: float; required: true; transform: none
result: 371167 kWh
